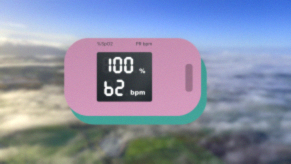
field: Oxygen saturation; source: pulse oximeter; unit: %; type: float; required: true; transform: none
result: 100 %
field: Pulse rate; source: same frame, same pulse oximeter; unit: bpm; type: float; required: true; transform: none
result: 62 bpm
